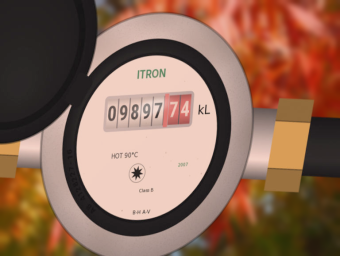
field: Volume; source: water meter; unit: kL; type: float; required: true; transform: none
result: 9897.74 kL
